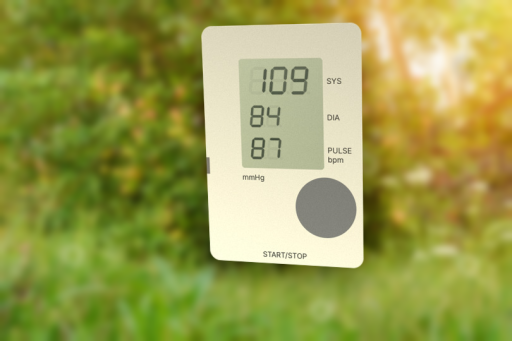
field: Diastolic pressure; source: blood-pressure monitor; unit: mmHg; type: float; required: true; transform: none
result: 84 mmHg
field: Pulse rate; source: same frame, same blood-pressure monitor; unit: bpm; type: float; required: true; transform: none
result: 87 bpm
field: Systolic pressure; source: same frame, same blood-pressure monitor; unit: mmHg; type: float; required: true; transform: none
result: 109 mmHg
